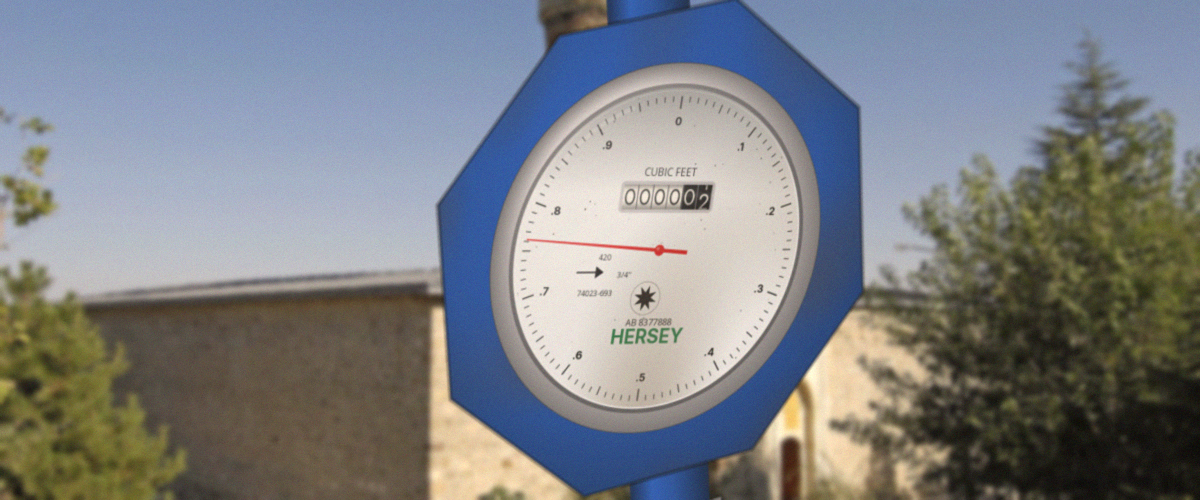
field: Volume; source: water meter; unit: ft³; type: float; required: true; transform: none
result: 1.76 ft³
